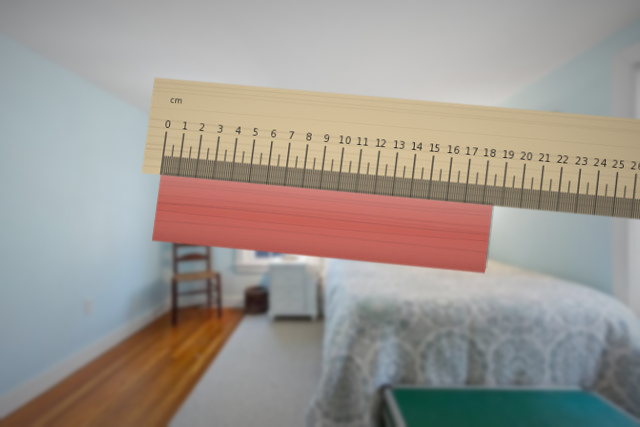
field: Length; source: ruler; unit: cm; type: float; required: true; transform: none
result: 18.5 cm
